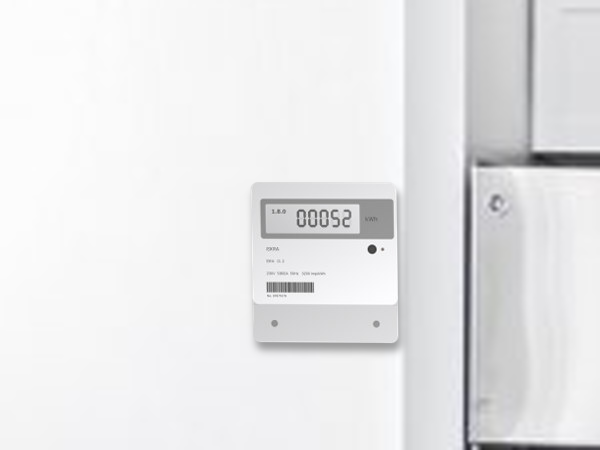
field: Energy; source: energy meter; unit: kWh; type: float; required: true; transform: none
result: 52 kWh
